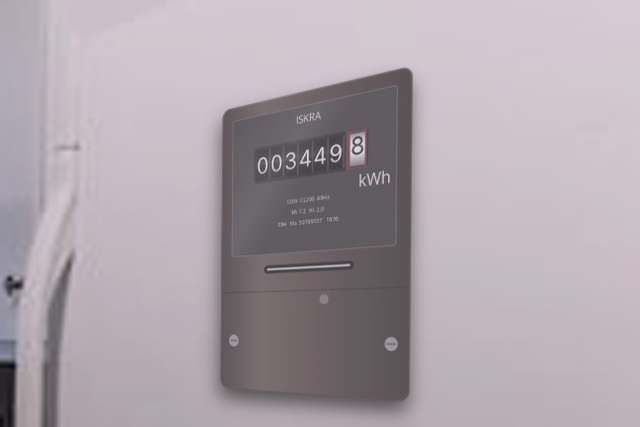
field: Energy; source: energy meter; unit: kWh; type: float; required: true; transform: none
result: 3449.8 kWh
